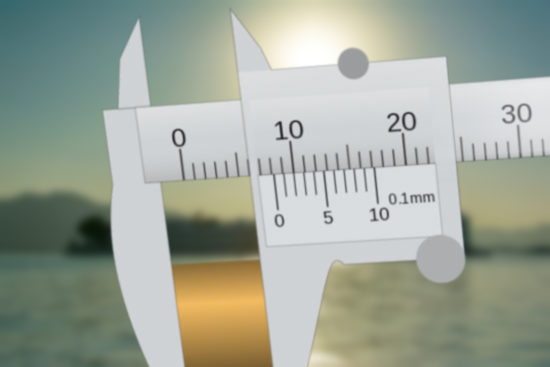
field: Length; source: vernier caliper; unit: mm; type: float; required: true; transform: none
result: 8.2 mm
